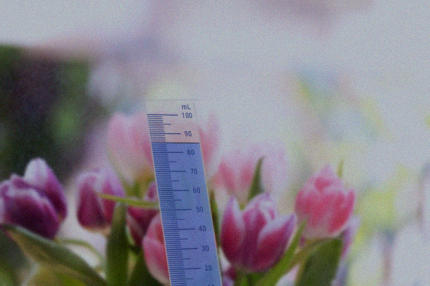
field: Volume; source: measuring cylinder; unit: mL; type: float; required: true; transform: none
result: 85 mL
